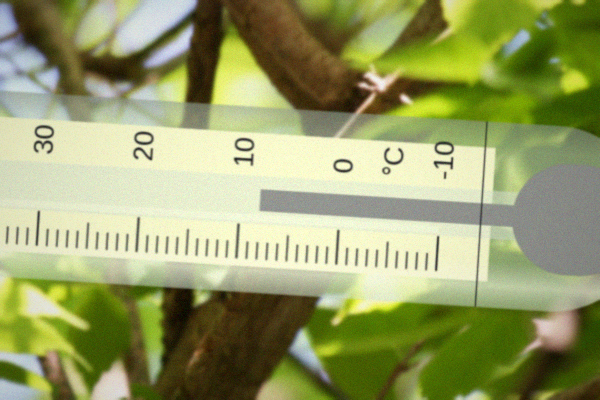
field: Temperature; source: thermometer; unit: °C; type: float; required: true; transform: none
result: 8 °C
